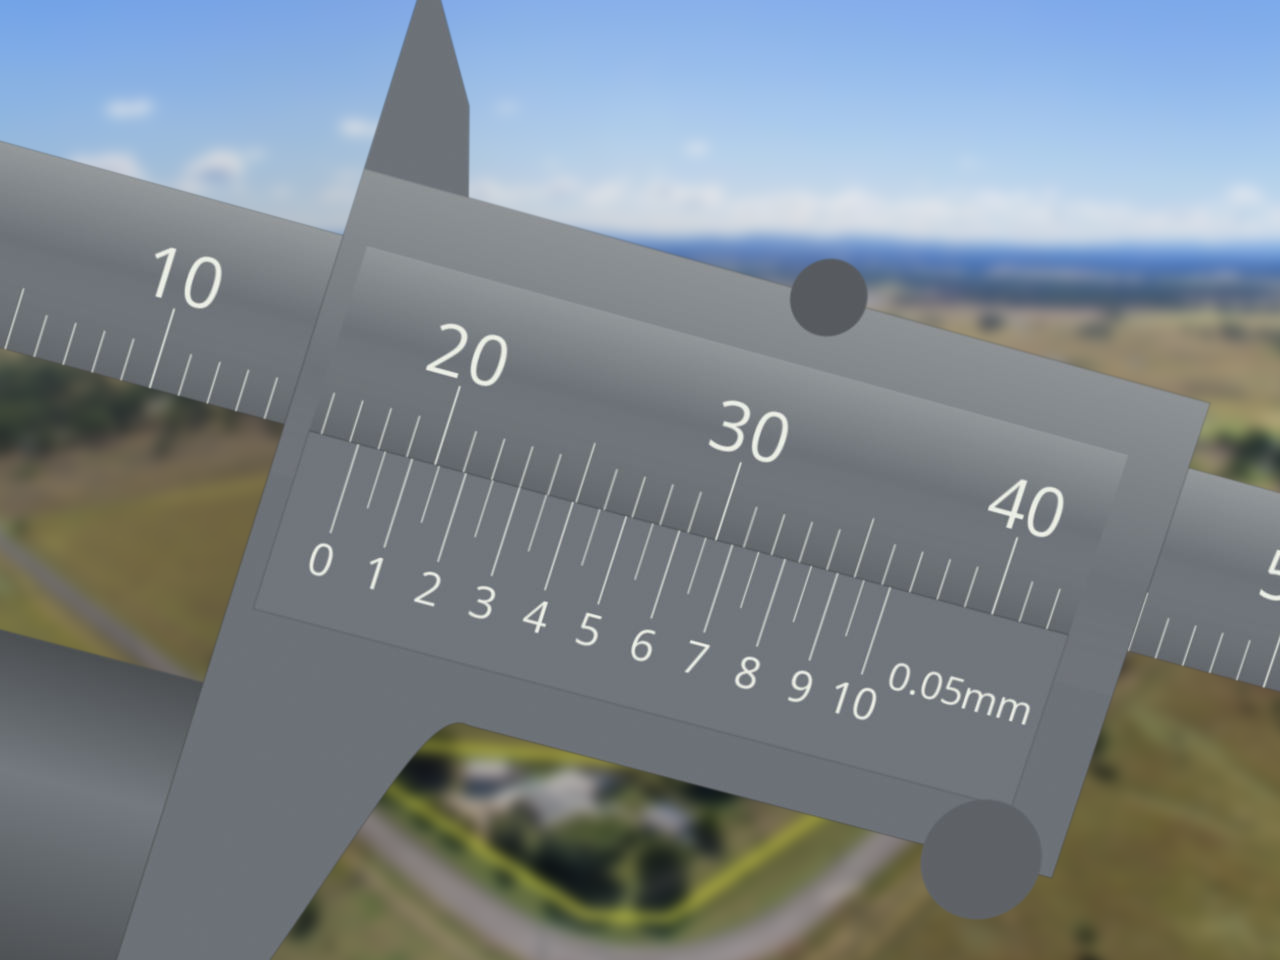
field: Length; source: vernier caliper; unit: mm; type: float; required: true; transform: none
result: 17.30 mm
